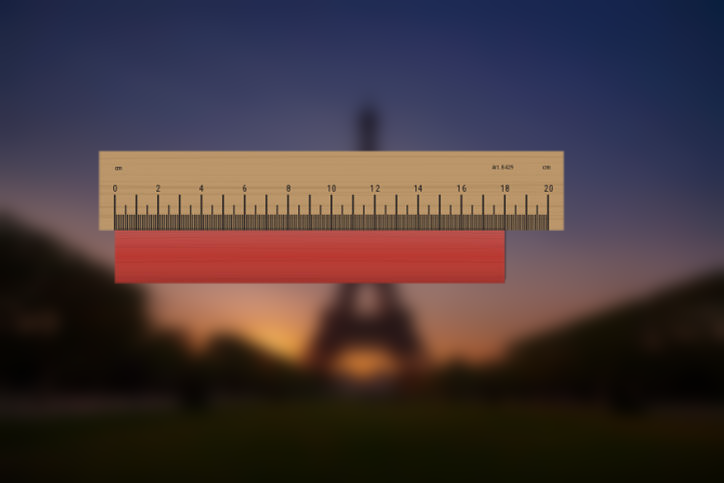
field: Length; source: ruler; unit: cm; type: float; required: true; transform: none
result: 18 cm
